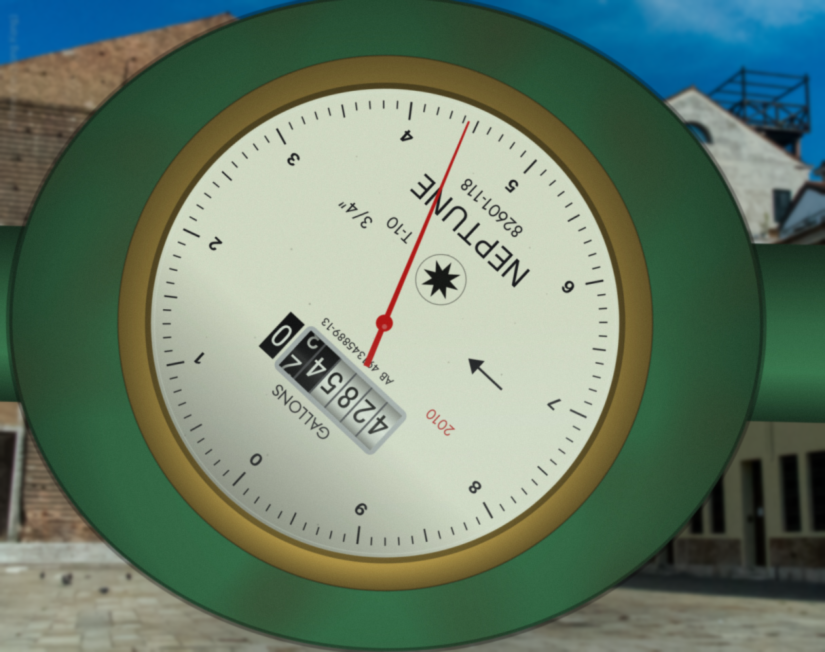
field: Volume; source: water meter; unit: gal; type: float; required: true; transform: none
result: 4285424.4 gal
